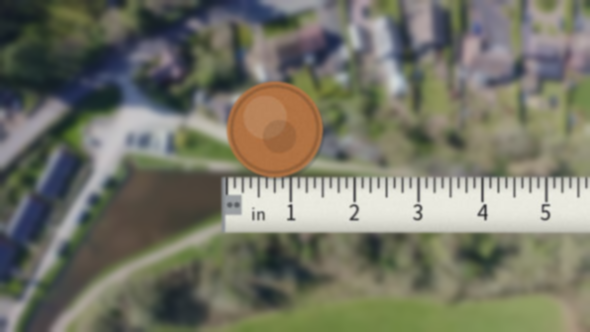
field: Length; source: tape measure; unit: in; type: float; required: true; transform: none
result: 1.5 in
